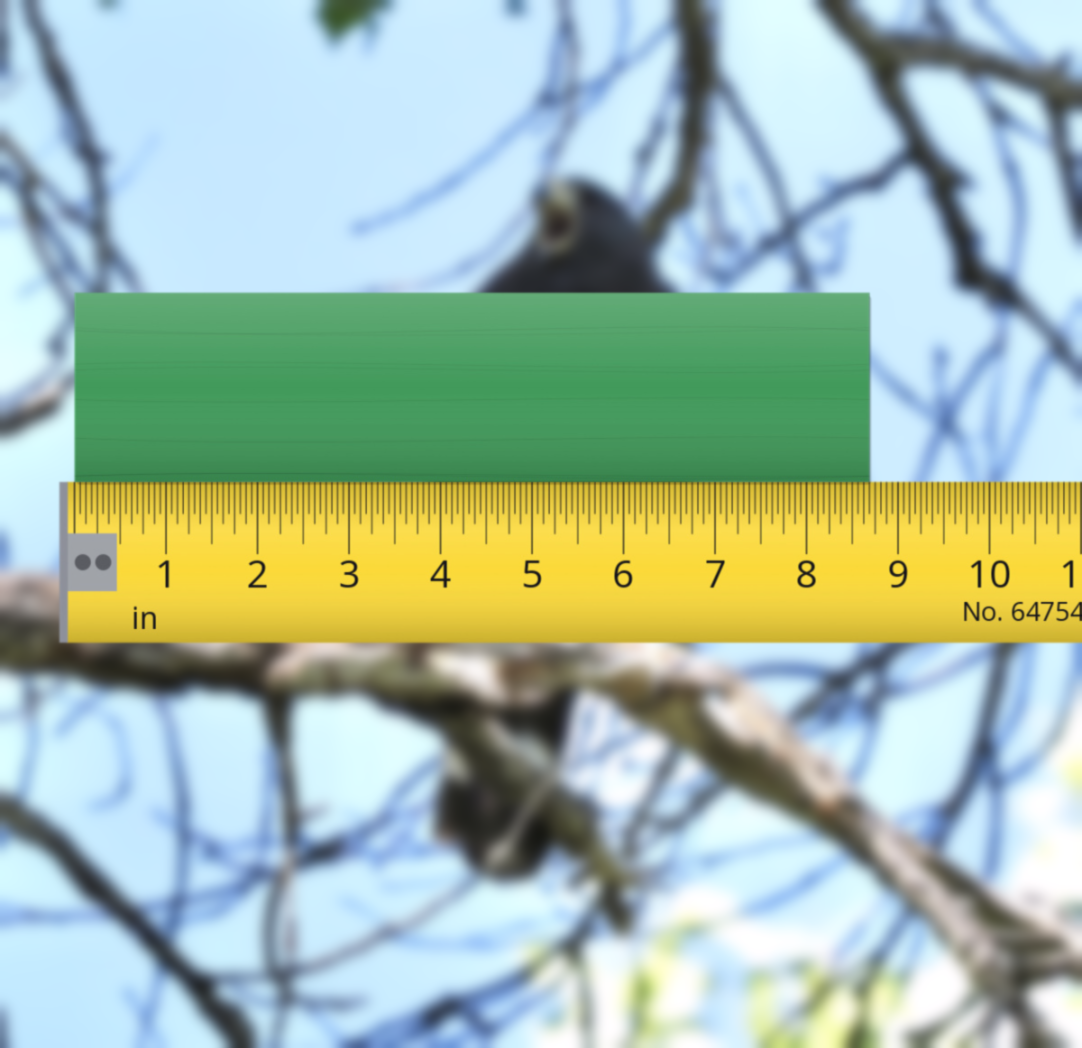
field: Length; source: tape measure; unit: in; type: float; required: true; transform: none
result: 8.6875 in
